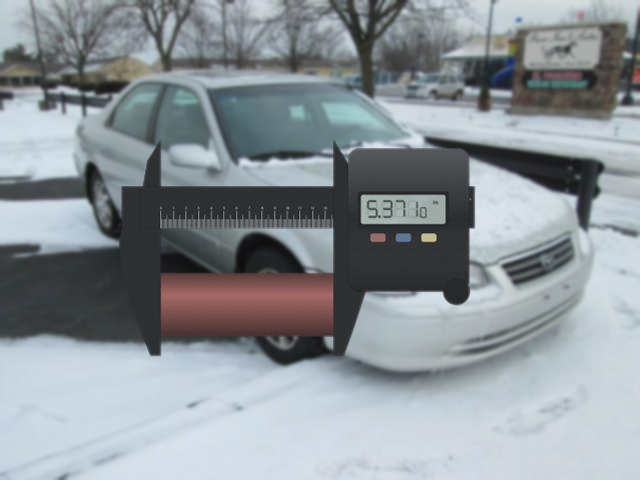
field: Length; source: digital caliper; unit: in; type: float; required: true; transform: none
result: 5.3710 in
